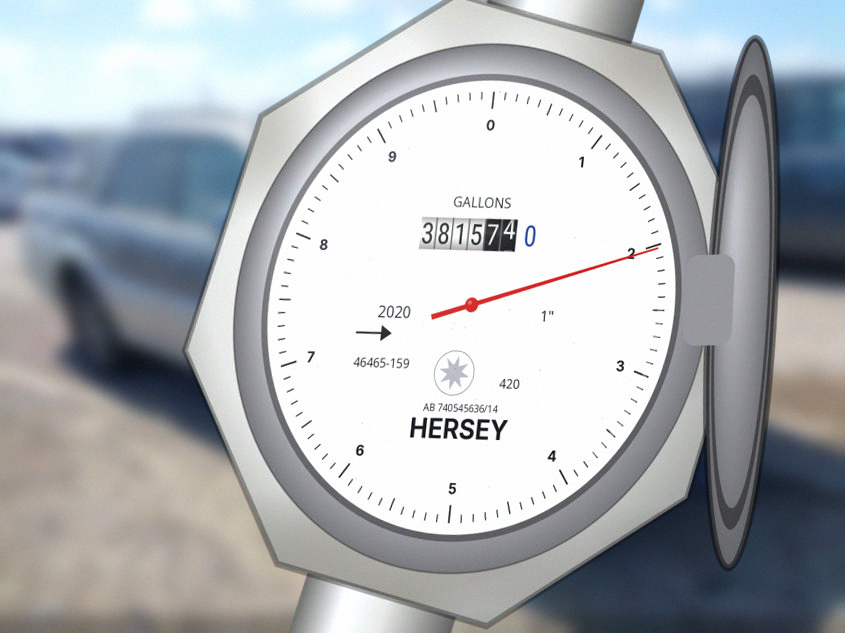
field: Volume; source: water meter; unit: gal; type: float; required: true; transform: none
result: 3815742.0 gal
